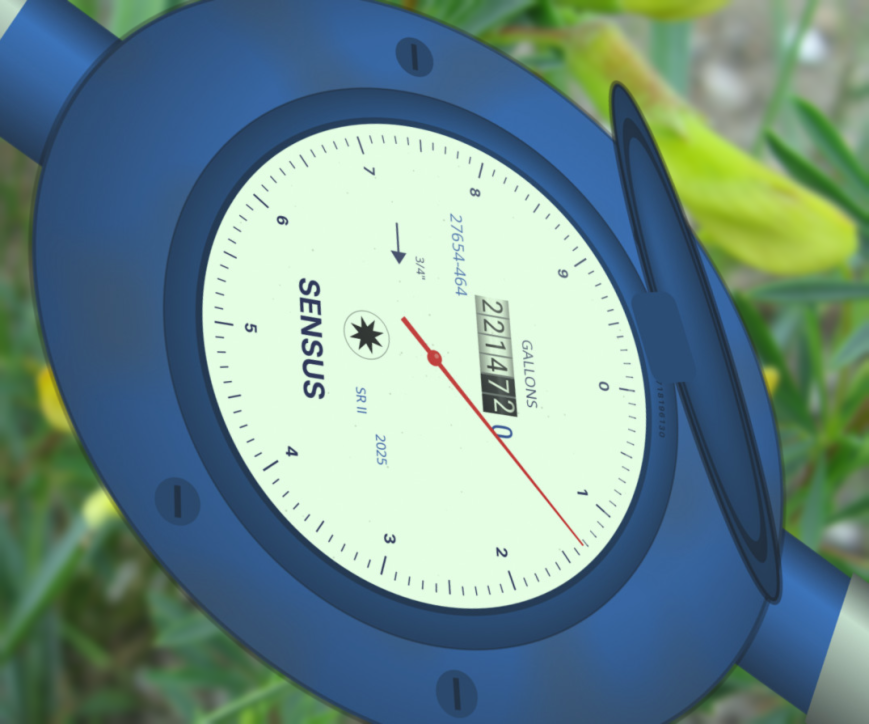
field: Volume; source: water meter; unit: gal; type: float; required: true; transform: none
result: 2214721.3 gal
